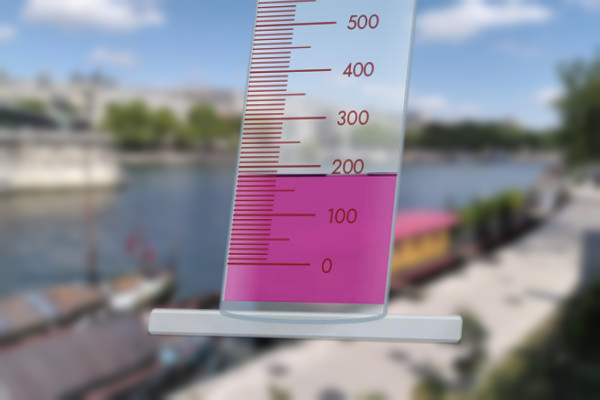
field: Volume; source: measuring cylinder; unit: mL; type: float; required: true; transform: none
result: 180 mL
